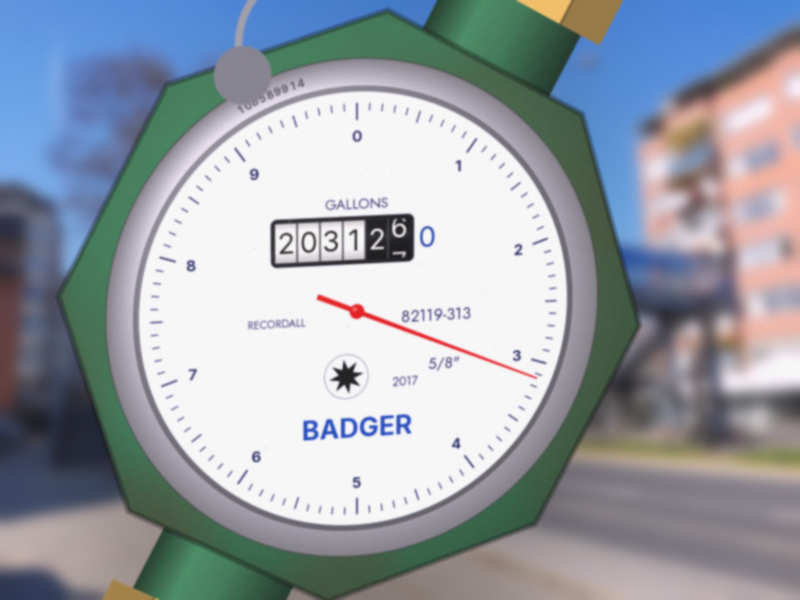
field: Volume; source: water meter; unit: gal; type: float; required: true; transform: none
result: 2031263.1 gal
